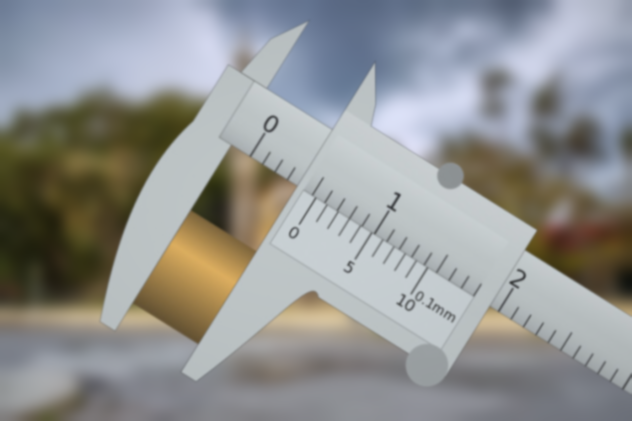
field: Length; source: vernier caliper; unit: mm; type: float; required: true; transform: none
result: 5.3 mm
